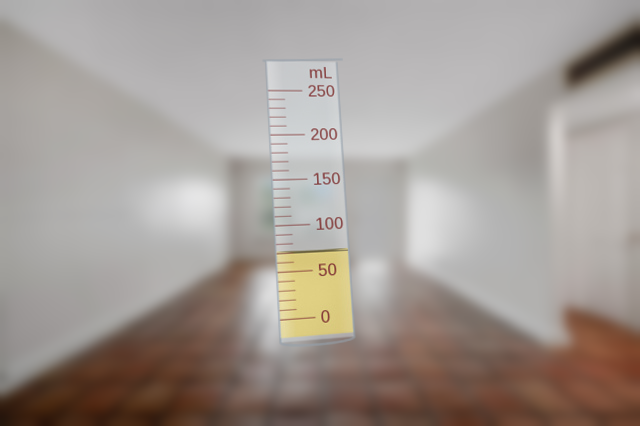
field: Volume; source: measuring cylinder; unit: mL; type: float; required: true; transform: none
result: 70 mL
